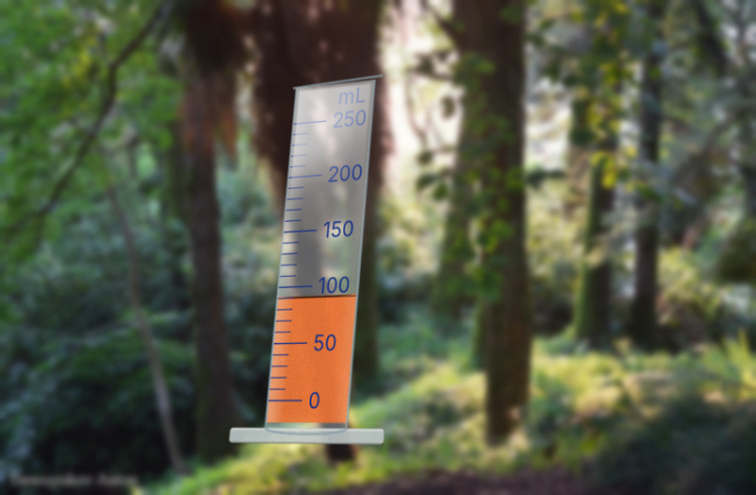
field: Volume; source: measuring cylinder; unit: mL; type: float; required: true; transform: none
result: 90 mL
